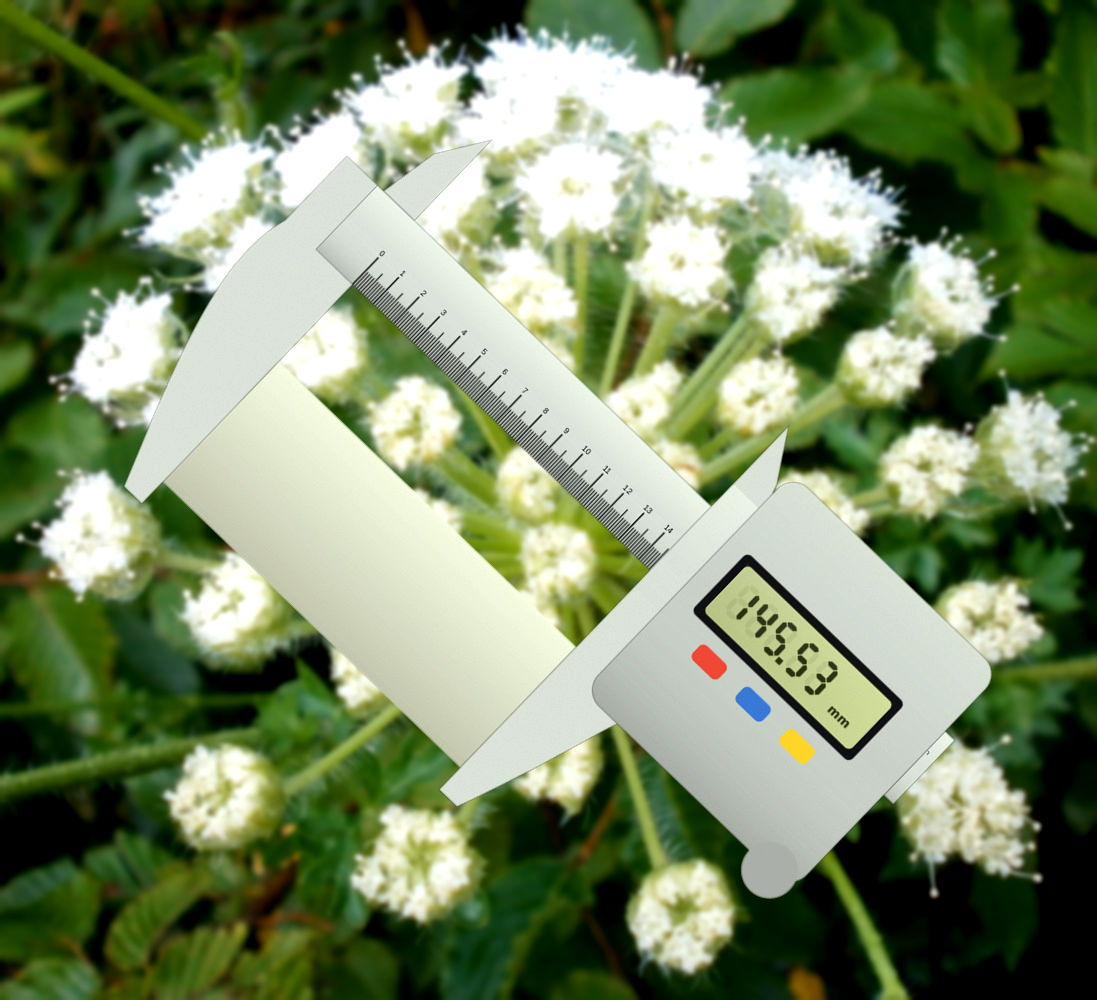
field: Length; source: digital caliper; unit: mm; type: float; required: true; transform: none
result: 145.53 mm
